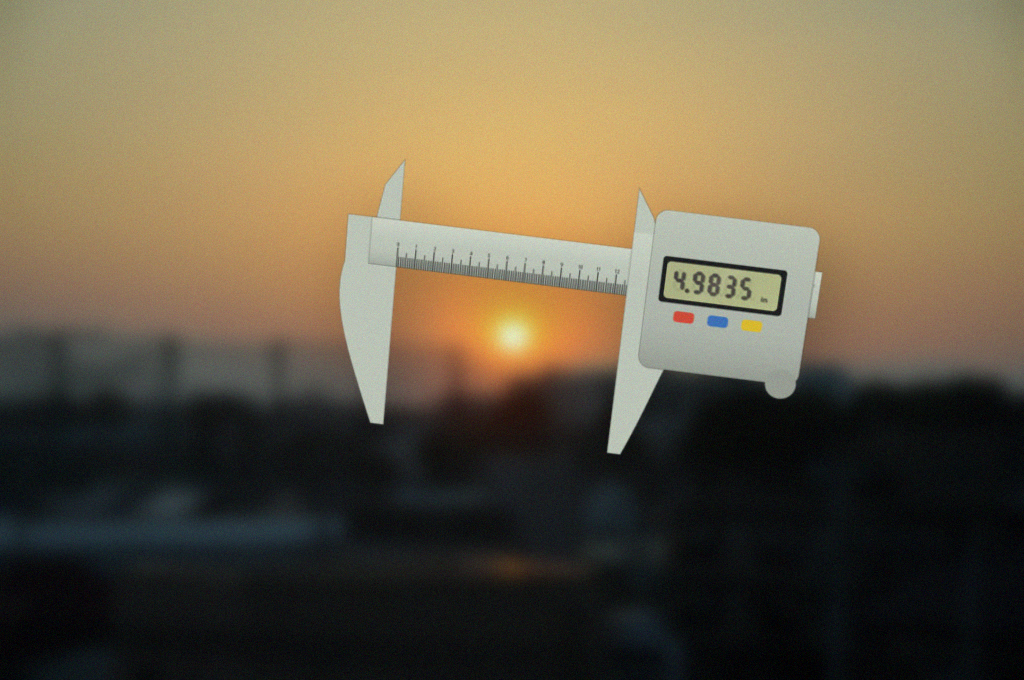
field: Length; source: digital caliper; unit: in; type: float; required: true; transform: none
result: 4.9835 in
